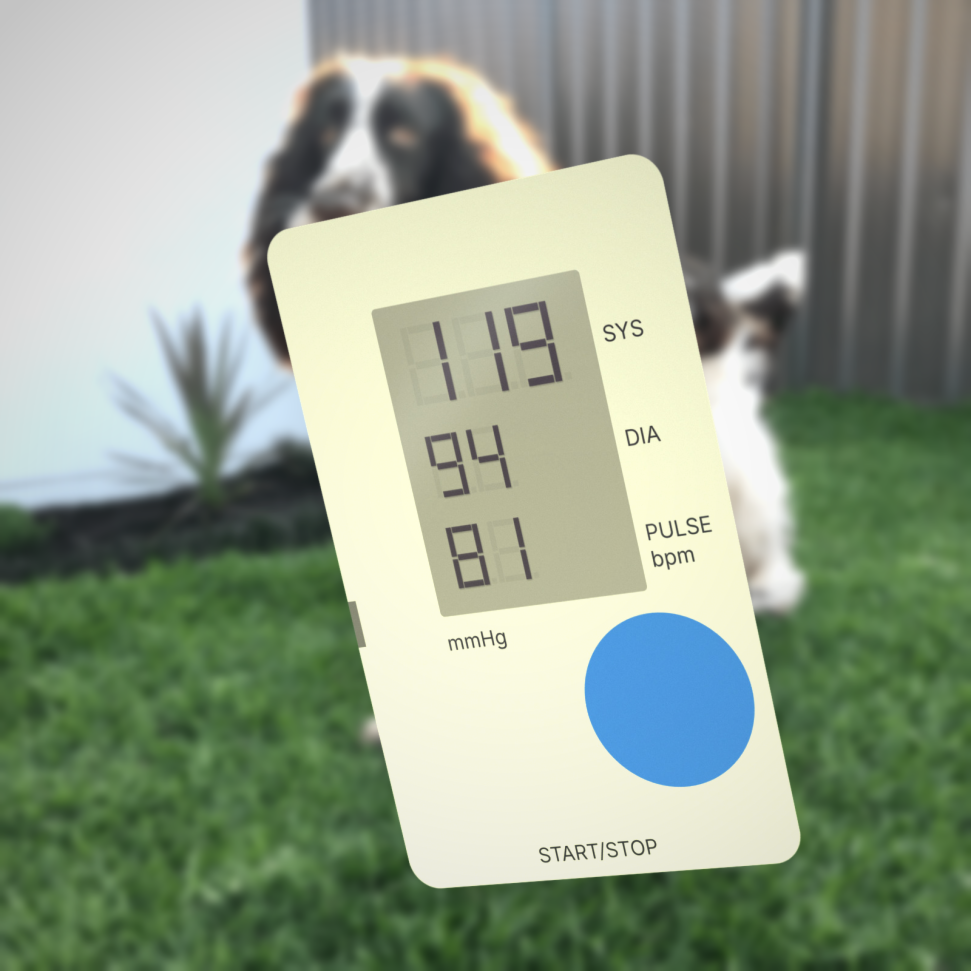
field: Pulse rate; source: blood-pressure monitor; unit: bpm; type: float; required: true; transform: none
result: 81 bpm
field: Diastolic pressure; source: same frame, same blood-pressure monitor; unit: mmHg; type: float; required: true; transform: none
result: 94 mmHg
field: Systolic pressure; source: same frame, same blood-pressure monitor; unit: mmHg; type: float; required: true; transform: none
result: 119 mmHg
